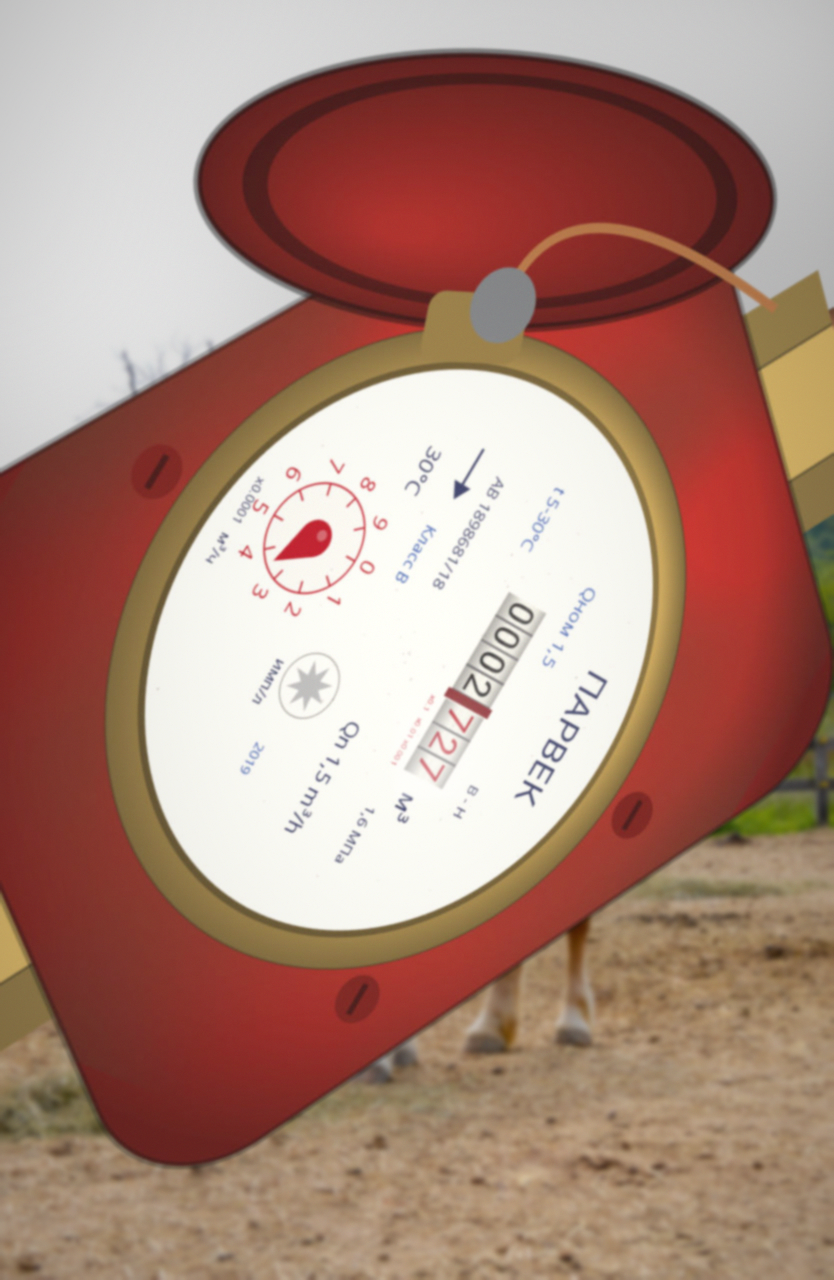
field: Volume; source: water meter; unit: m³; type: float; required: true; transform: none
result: 2.7273 m³
